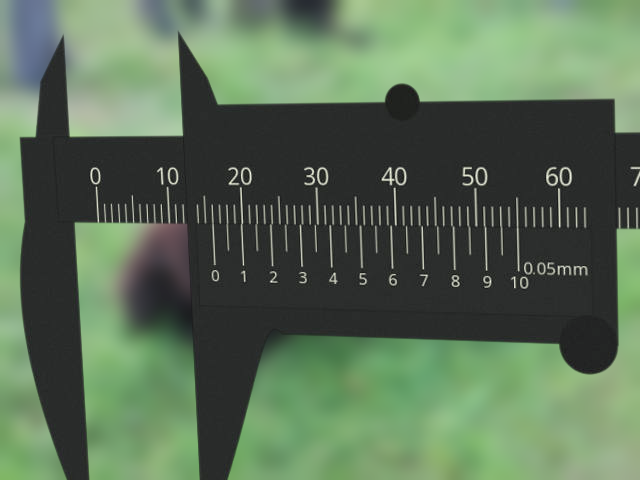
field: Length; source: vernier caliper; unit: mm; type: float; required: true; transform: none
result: 16.0 mm
